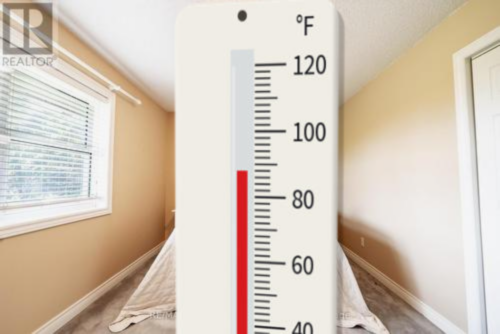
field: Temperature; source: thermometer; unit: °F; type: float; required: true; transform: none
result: 88 °F
